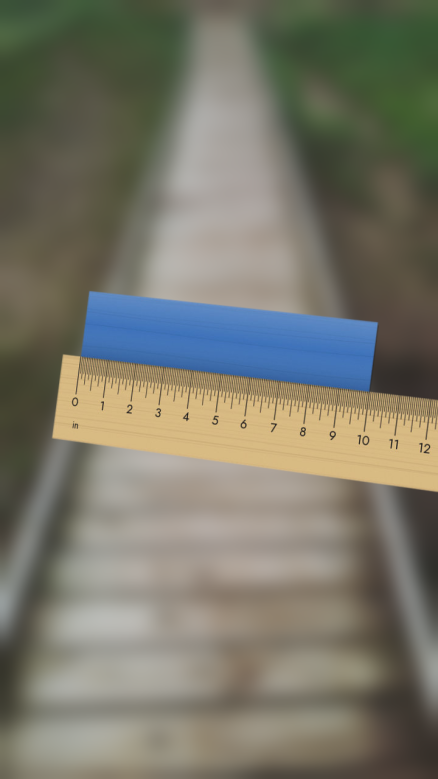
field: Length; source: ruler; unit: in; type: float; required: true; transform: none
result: 10 in
